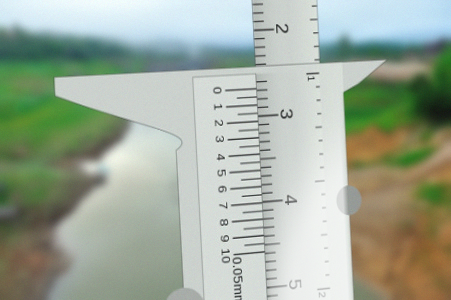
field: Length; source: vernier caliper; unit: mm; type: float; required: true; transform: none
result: 26.8 mm
